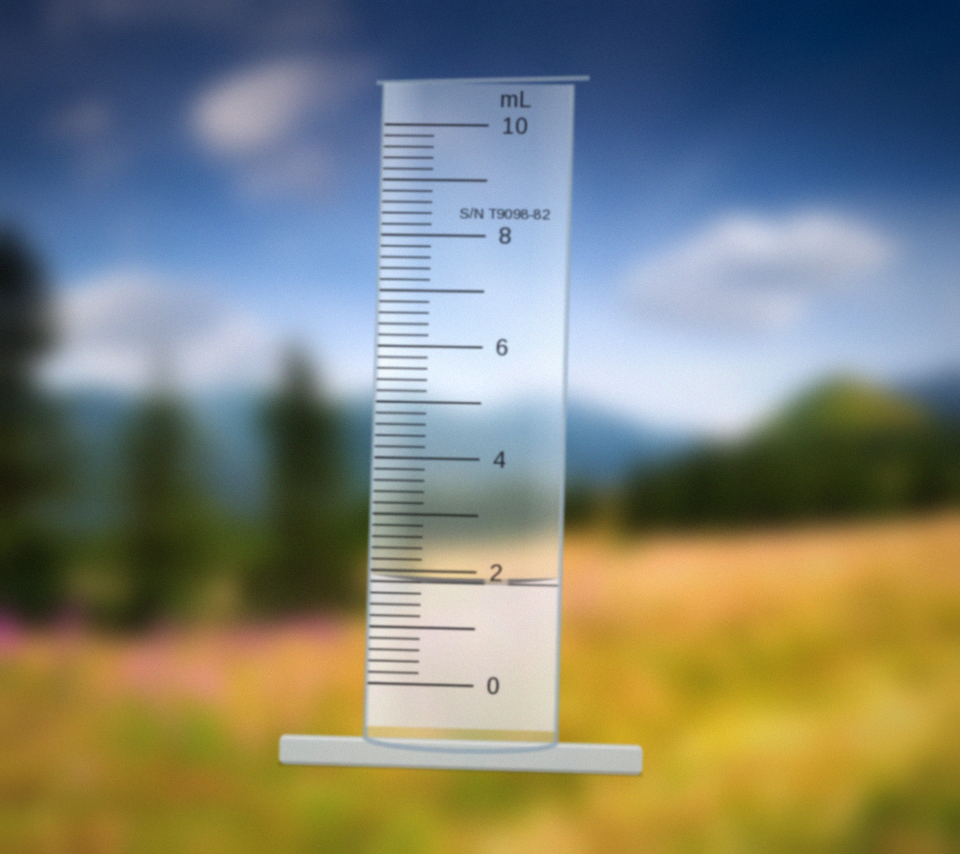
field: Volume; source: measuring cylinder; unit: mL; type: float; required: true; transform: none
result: 1.8 mL
